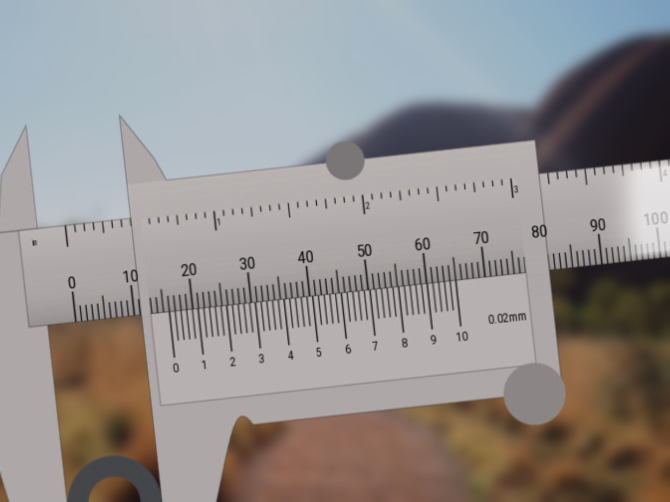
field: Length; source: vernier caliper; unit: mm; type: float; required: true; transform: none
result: 16.0 mm
